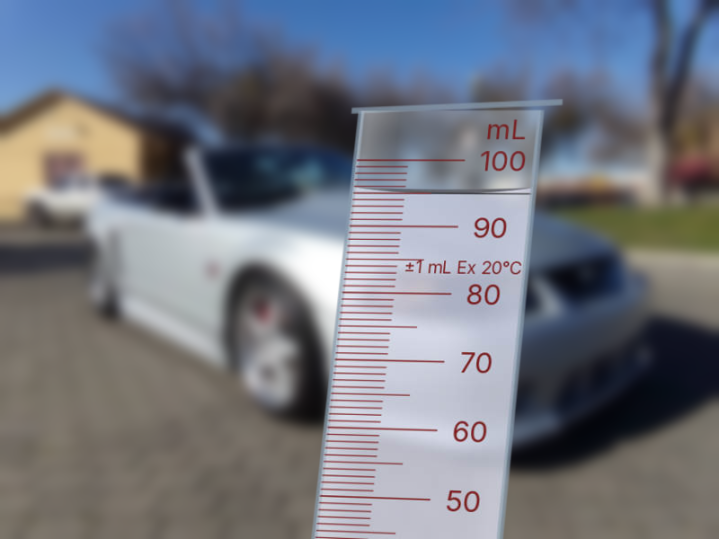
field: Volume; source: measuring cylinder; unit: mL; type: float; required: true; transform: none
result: 95 mL
